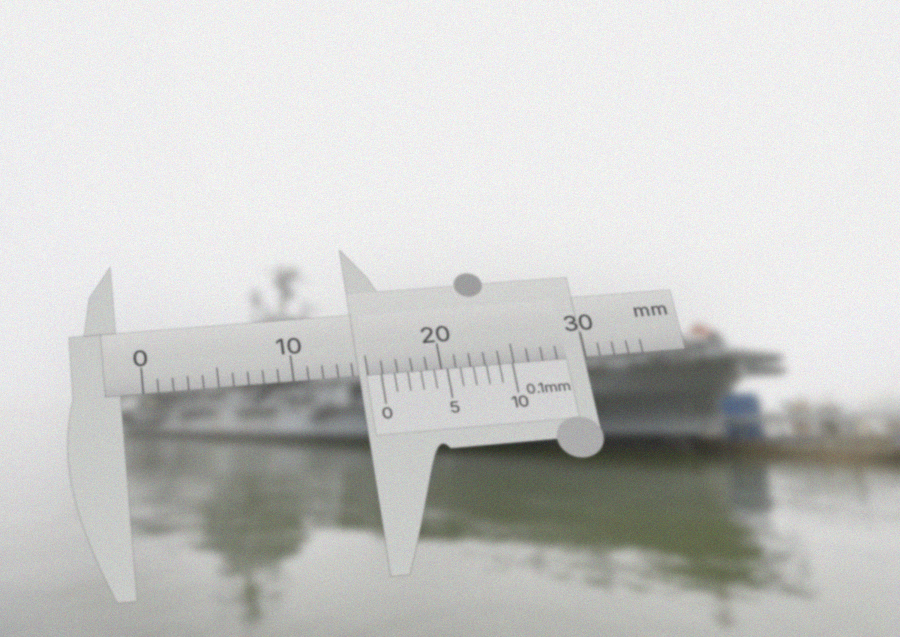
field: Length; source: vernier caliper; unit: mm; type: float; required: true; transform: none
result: 15.9 mm
